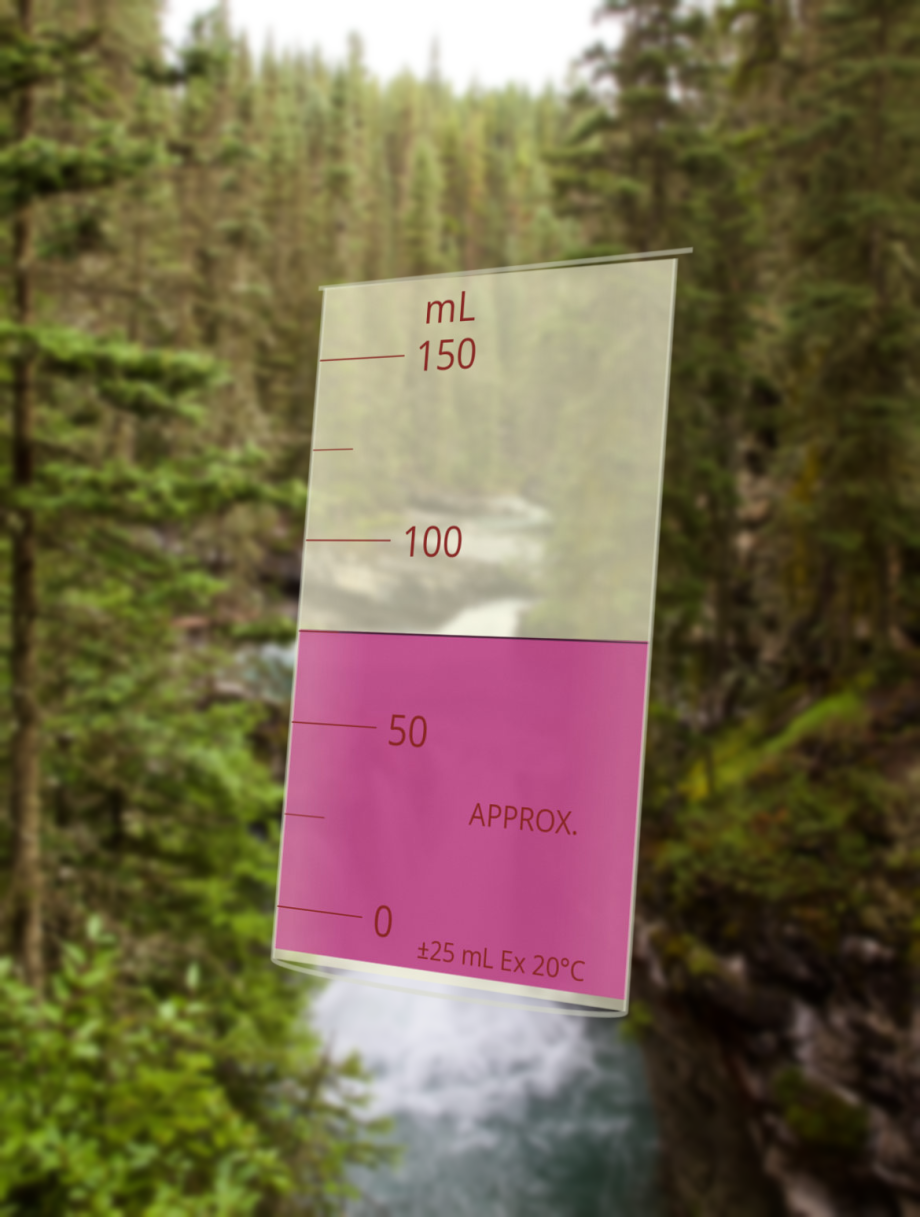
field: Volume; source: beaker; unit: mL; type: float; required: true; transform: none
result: 75 mL
